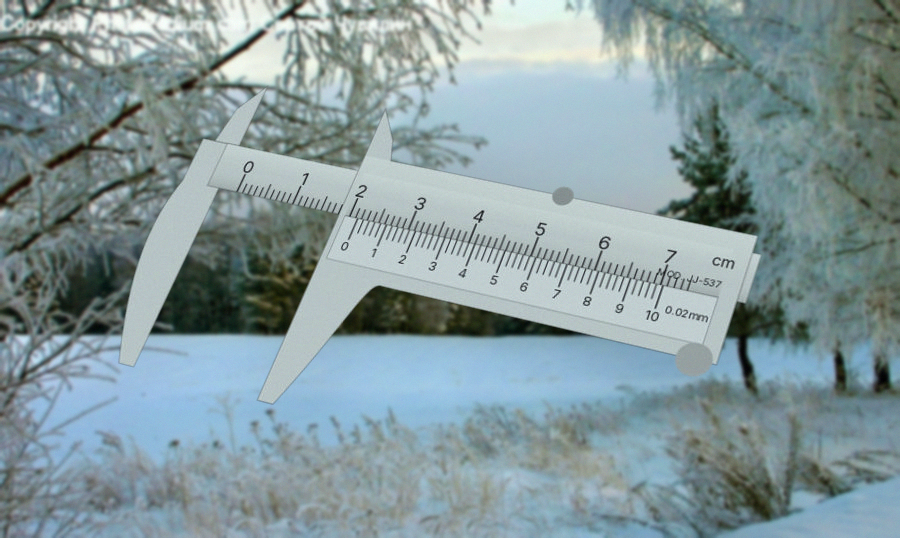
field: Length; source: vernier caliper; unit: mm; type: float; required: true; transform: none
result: 21.4 mm
